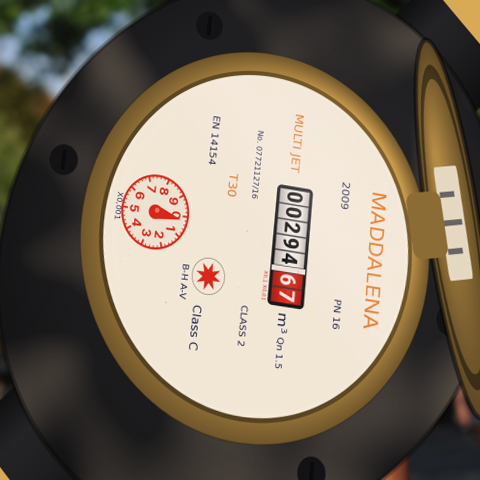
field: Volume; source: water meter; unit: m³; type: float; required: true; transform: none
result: 294.670 m³
